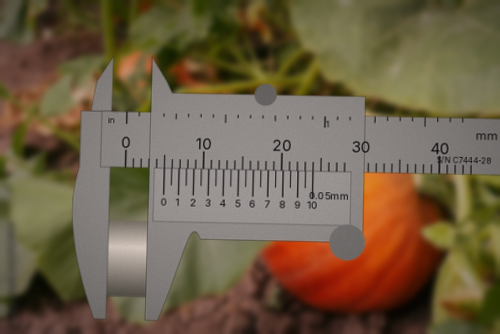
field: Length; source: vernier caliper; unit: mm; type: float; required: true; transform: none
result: 5.0 mm
